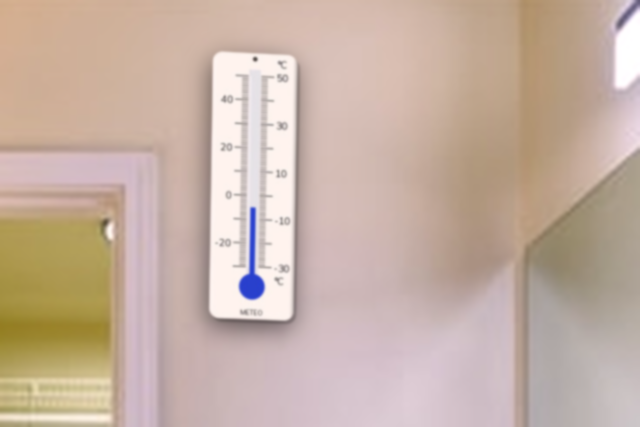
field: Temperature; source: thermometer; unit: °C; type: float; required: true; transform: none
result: -5 °C
